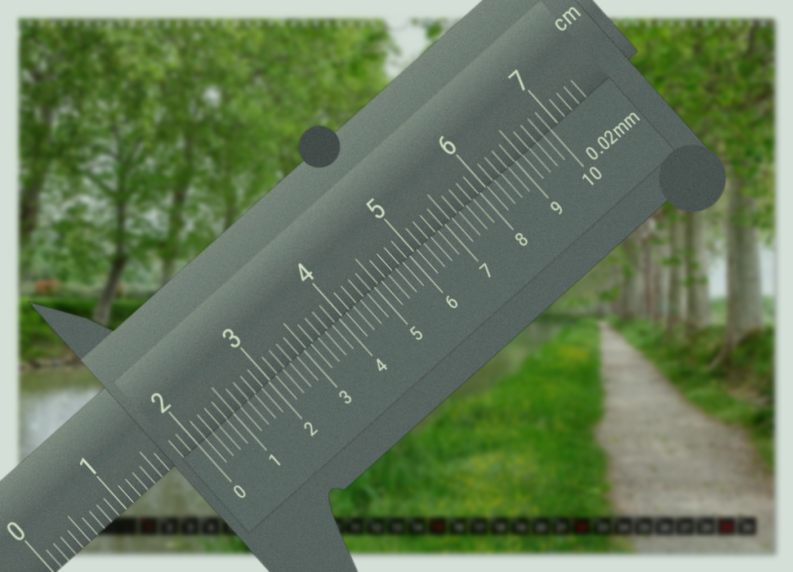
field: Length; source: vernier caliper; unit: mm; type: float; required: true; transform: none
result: 20.0 mm
